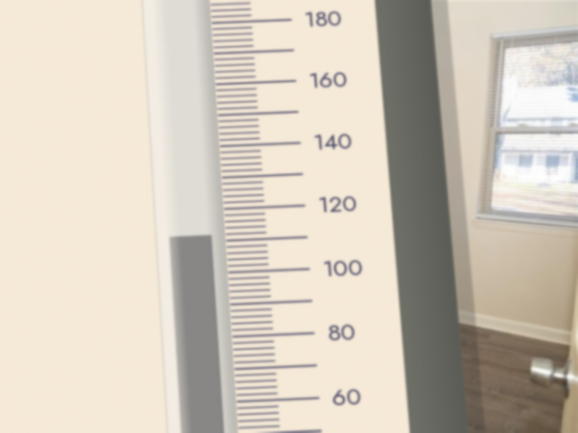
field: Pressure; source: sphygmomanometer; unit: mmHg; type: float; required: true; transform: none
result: 112 mmHg
